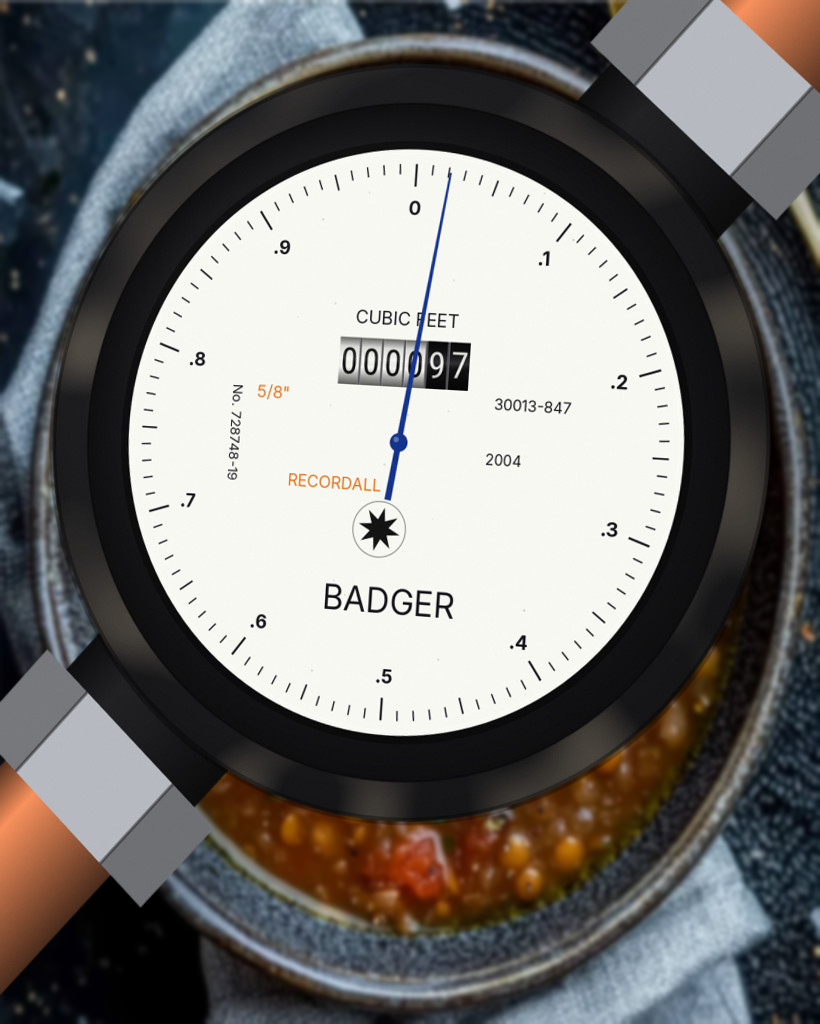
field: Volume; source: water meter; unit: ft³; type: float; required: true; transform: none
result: 97.02 ft³
